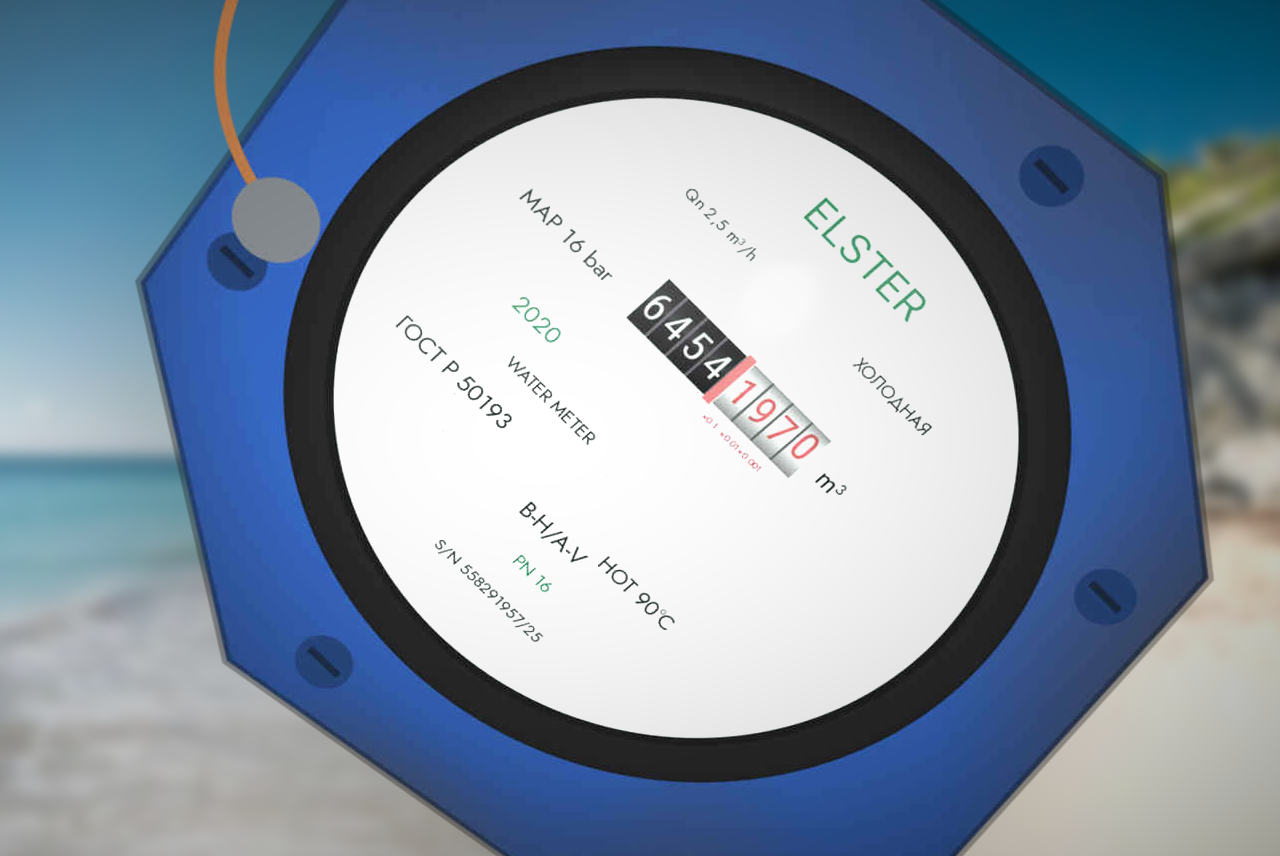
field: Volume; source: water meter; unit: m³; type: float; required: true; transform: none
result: 6454.1970 m³
